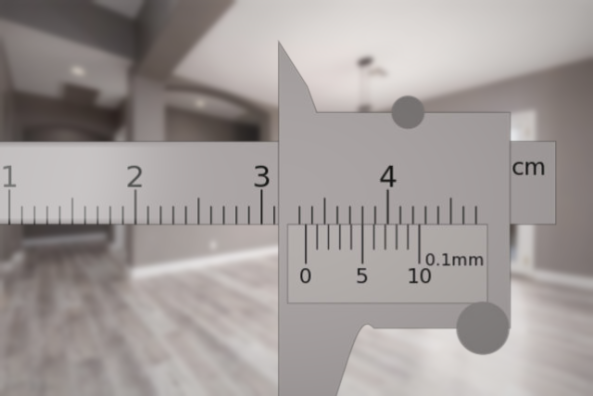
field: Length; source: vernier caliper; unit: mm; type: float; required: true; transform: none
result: 33.5 mm
